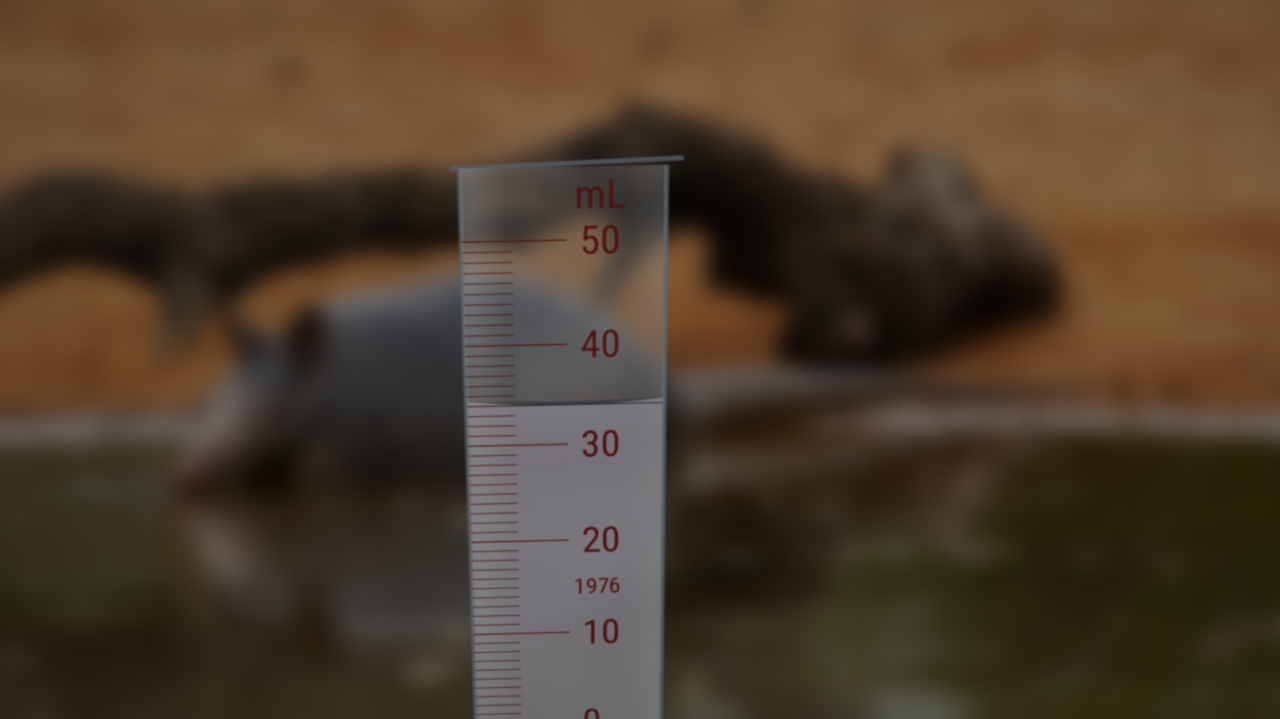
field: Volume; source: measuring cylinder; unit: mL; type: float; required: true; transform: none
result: 34 mL
